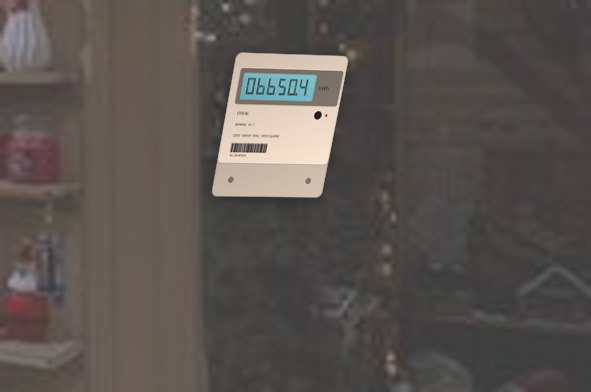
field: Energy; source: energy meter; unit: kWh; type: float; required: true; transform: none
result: 6650.4 kWh
